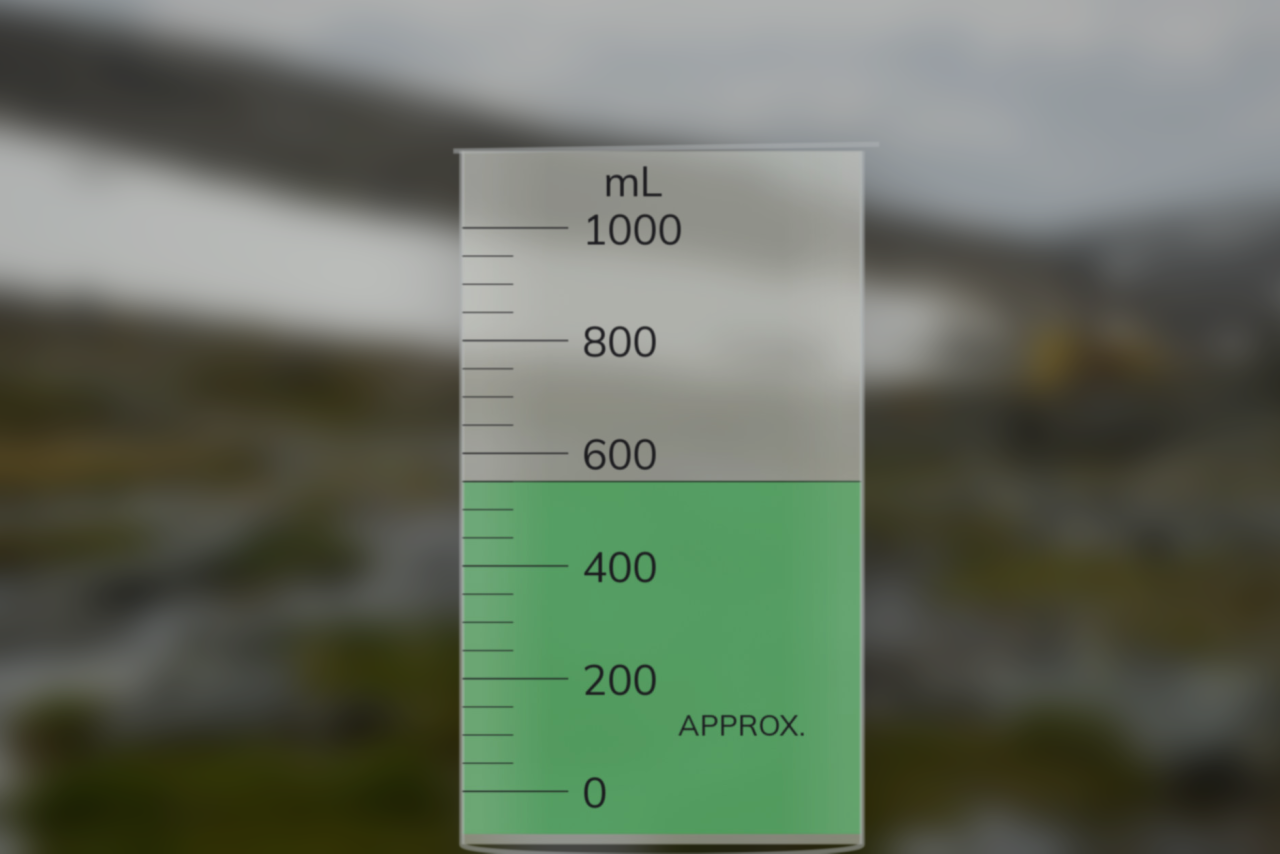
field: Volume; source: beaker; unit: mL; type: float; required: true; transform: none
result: 550 mL
